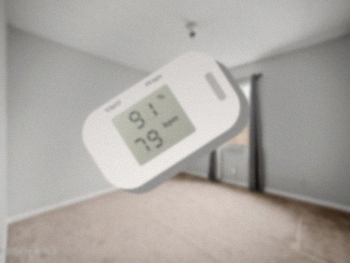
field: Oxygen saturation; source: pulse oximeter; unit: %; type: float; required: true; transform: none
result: 91 %
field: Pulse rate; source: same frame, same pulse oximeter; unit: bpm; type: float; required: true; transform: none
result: 79 bpm
